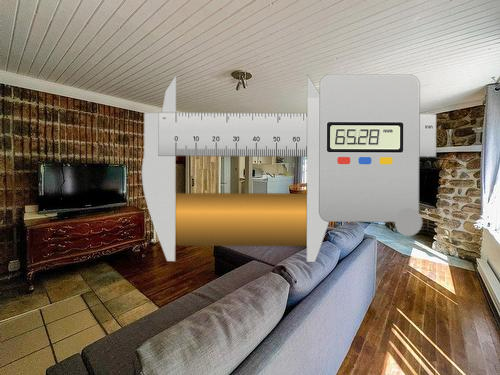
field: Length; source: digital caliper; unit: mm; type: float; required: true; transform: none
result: 65.28 mm
